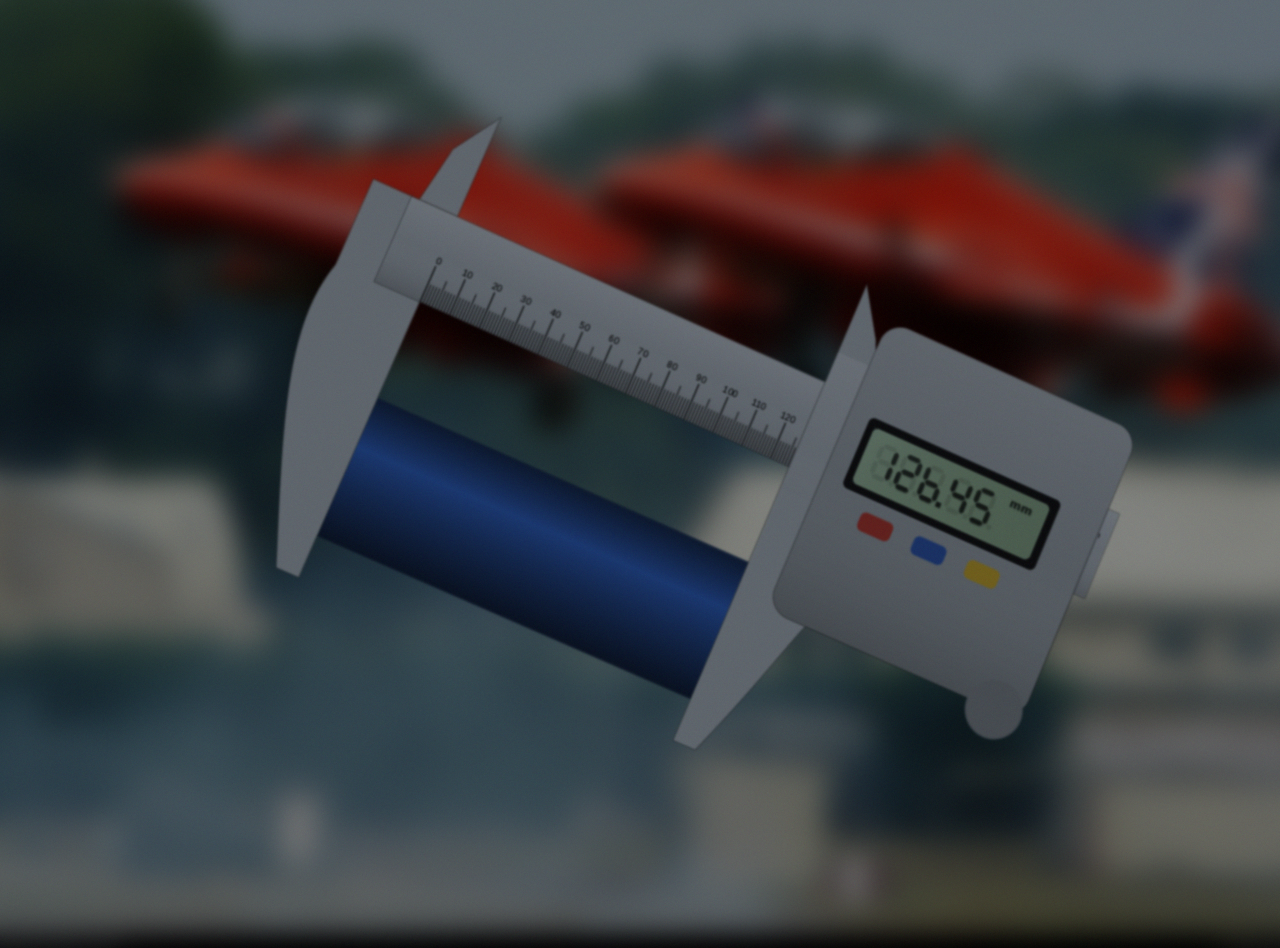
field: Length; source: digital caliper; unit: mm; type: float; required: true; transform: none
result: 126.45 mm
